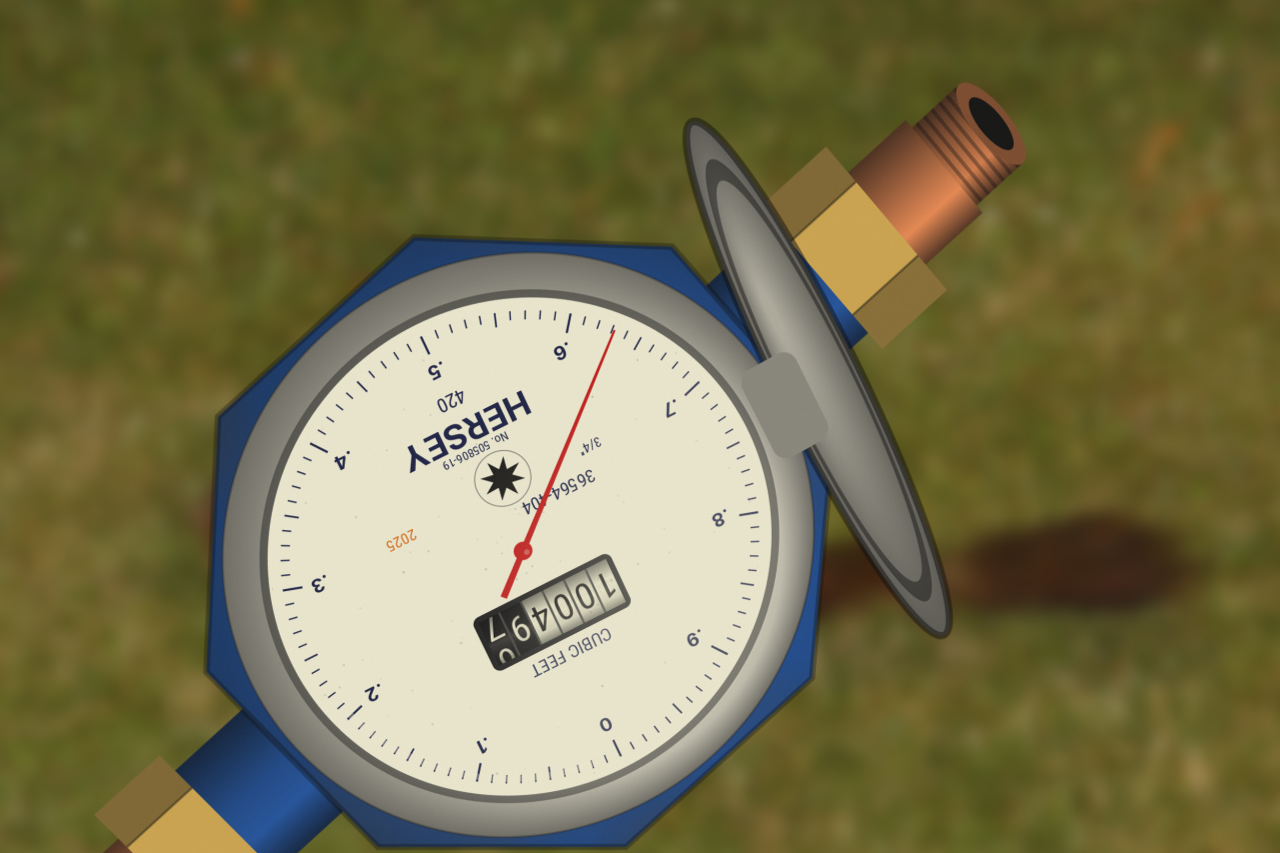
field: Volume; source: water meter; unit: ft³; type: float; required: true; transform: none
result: 100496.63 ft³
